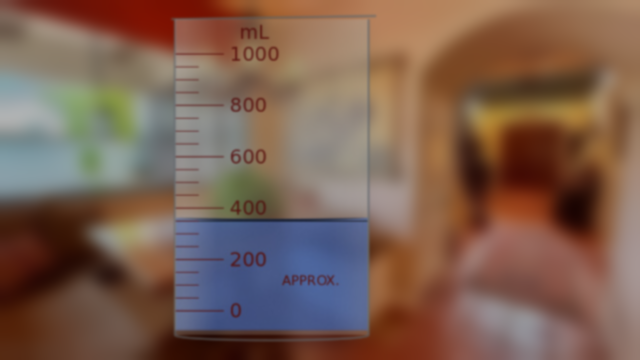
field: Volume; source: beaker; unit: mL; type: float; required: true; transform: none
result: 350 mL
